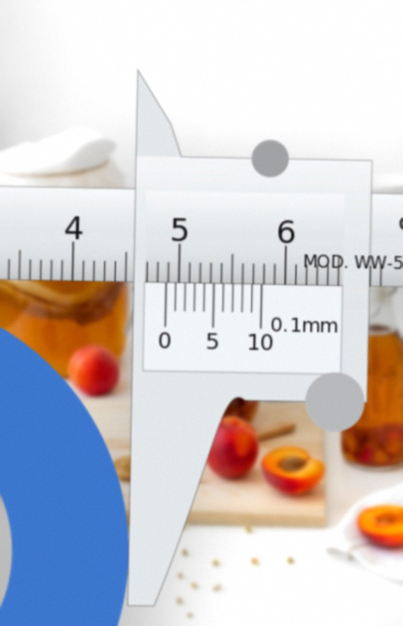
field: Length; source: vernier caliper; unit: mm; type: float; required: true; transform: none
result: 48.8 mm
